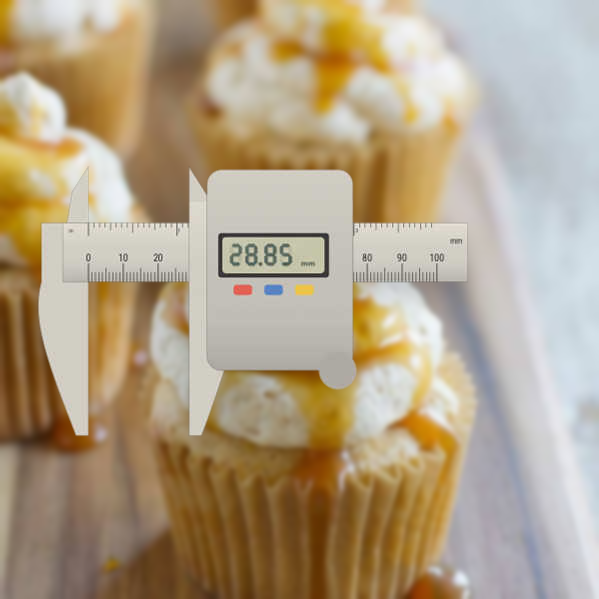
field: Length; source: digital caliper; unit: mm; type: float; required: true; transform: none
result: 28.85 mm
